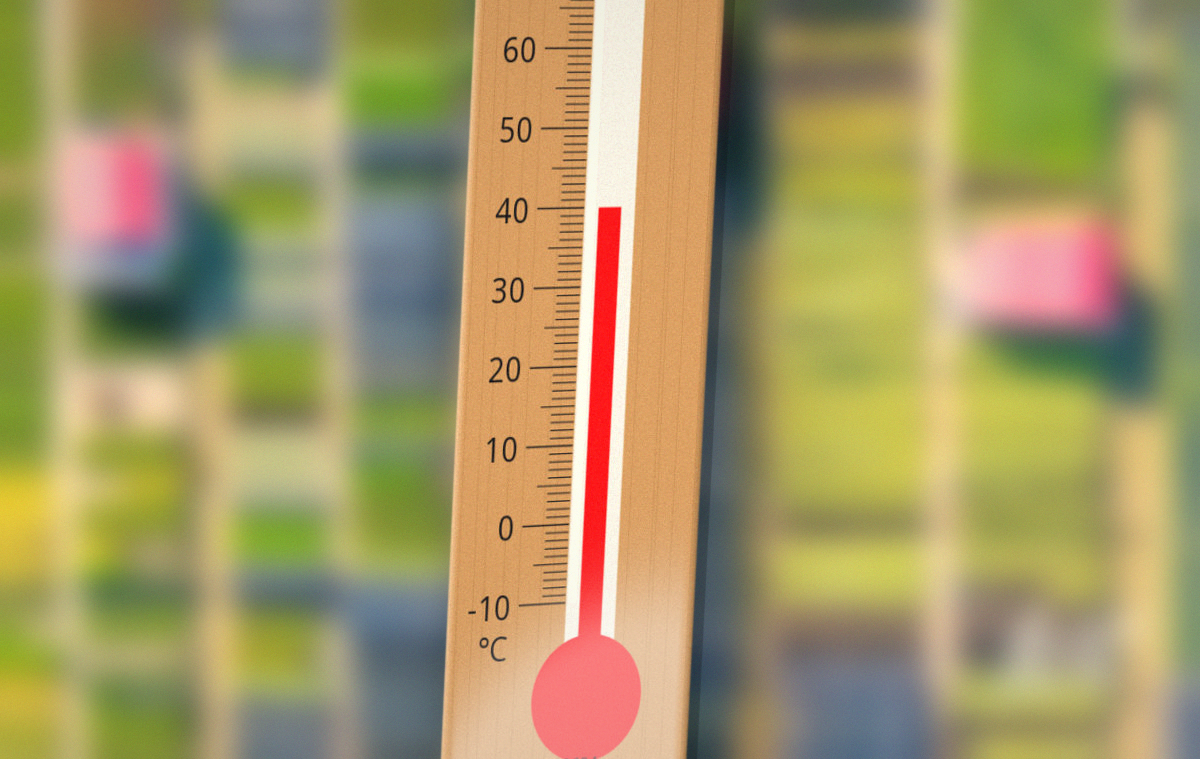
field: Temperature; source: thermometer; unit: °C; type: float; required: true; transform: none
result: 40 °C
